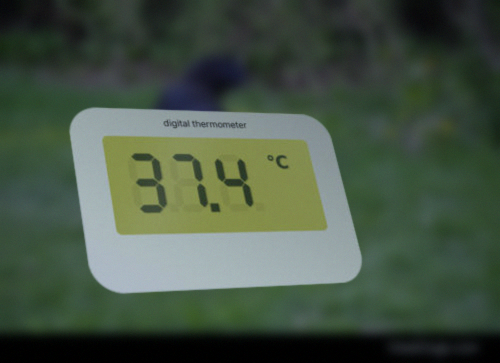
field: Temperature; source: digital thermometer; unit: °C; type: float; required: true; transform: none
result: 37.4 °C
